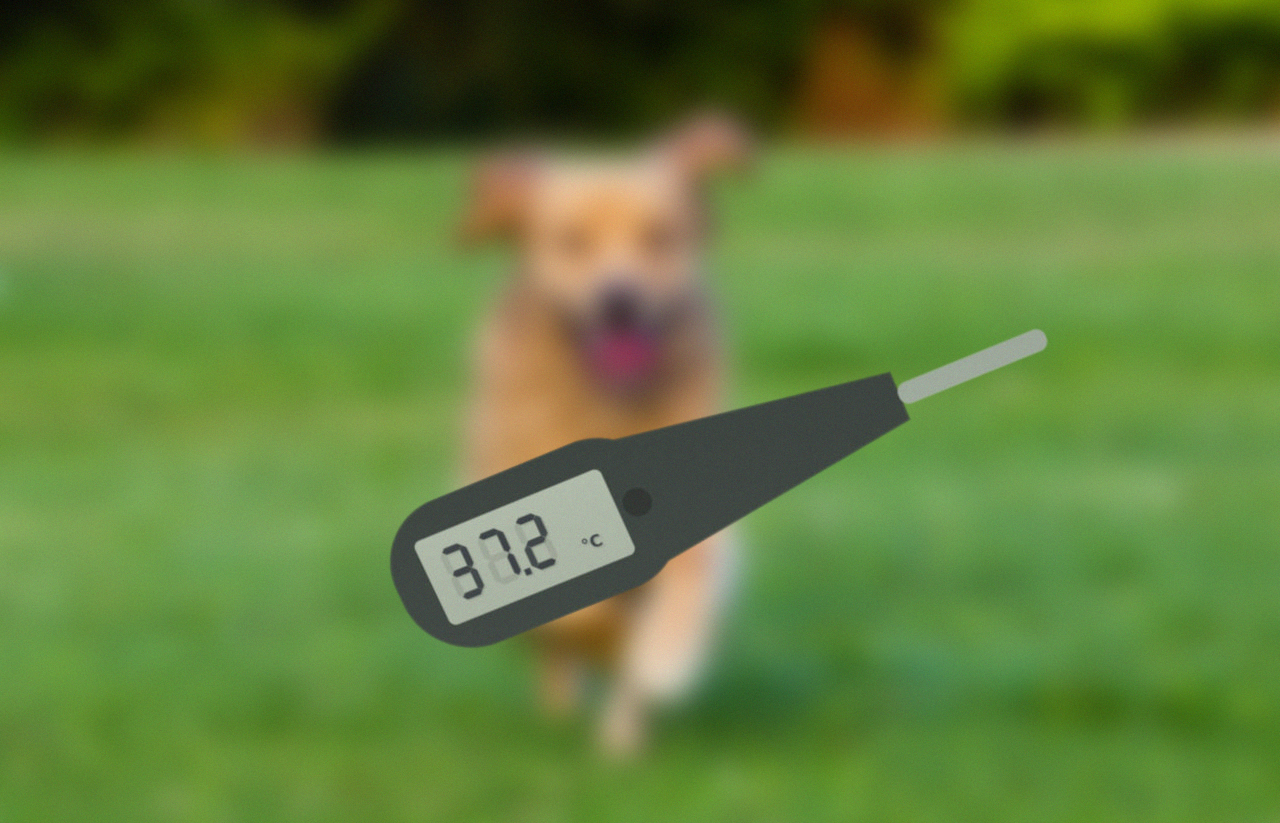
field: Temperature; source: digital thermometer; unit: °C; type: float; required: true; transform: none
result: 37.2 °C
